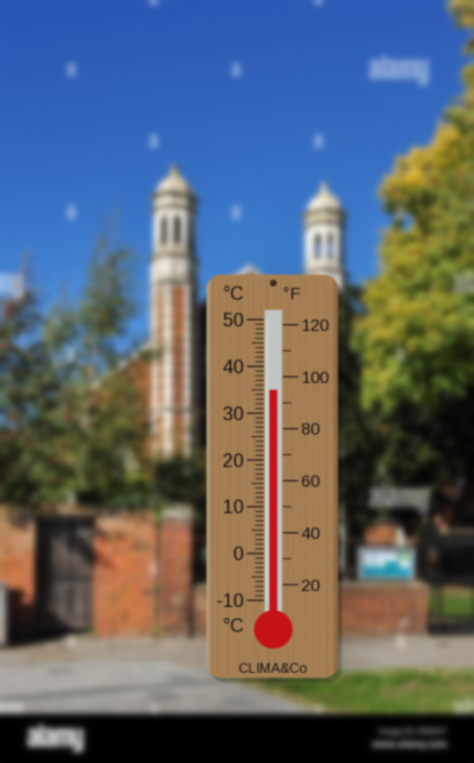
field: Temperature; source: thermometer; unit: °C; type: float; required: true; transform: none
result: 35 °C
